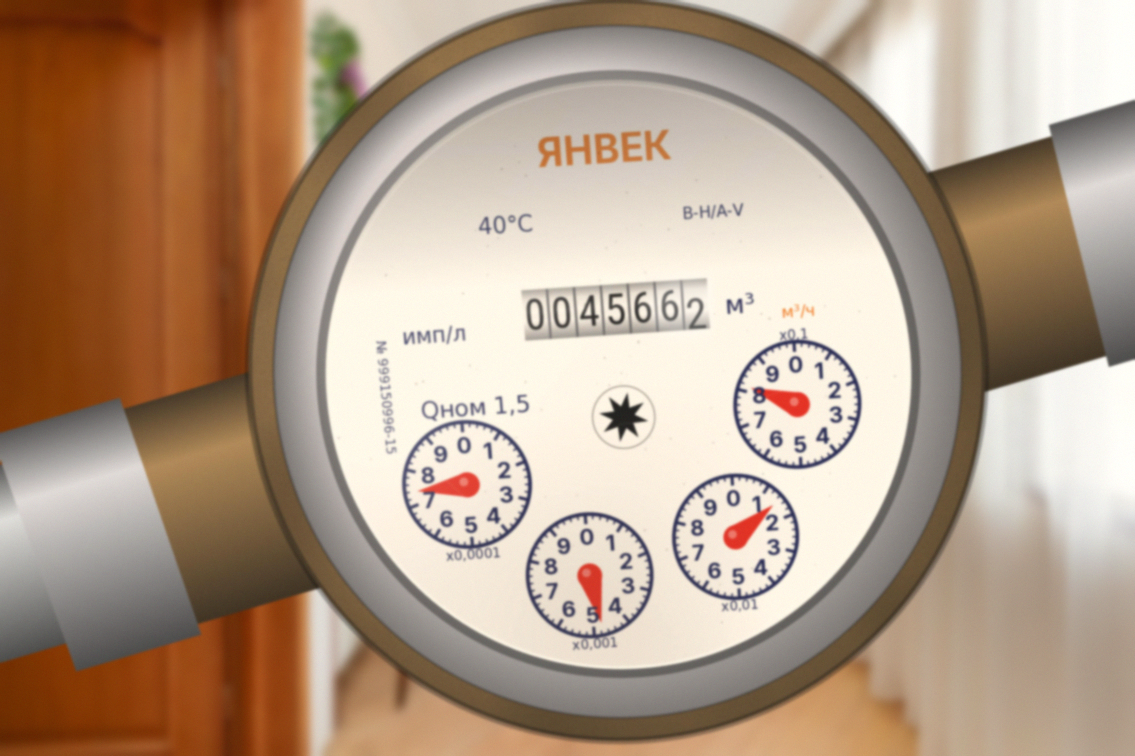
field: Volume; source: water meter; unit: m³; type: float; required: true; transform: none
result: 45661.8147 m³
